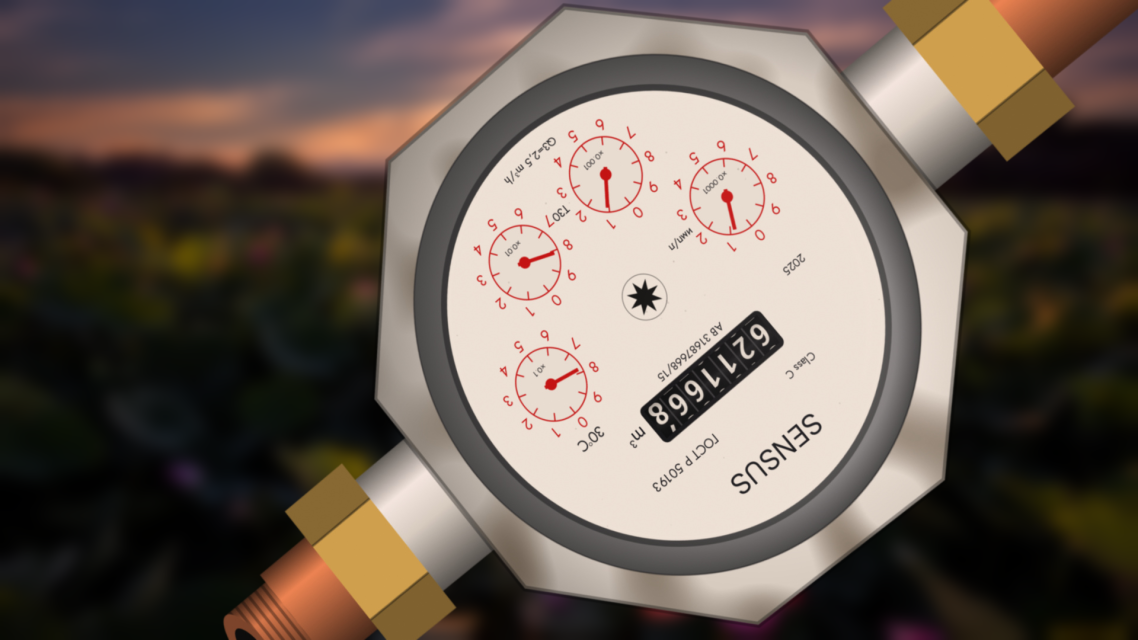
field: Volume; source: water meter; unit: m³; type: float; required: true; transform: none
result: 6211667.7810 m³
